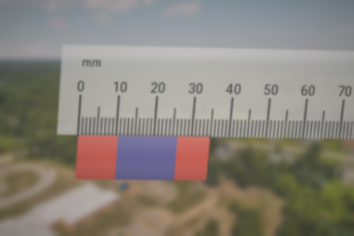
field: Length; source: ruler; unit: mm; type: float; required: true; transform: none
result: 35 mm
